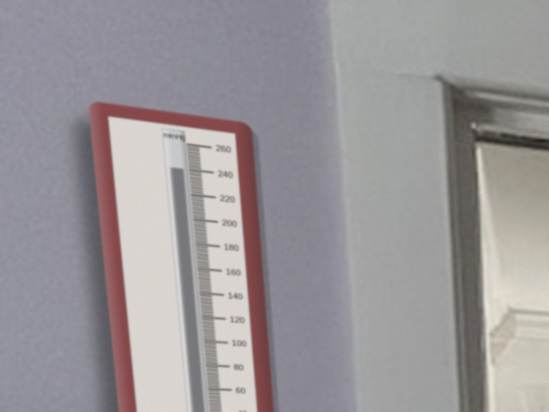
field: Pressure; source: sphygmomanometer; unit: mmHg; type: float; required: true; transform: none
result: 240 mmHg
